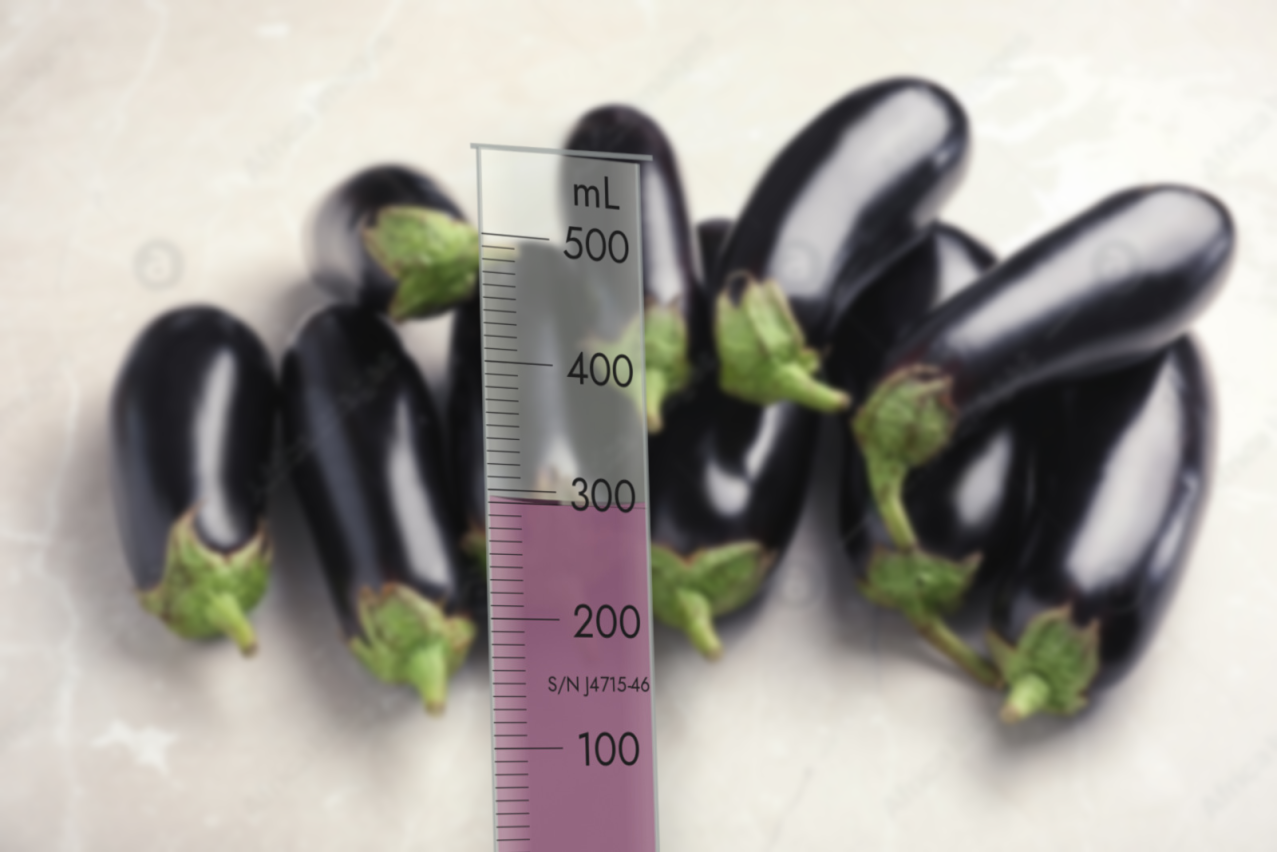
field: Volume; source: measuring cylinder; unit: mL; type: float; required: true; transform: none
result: 290 mL
